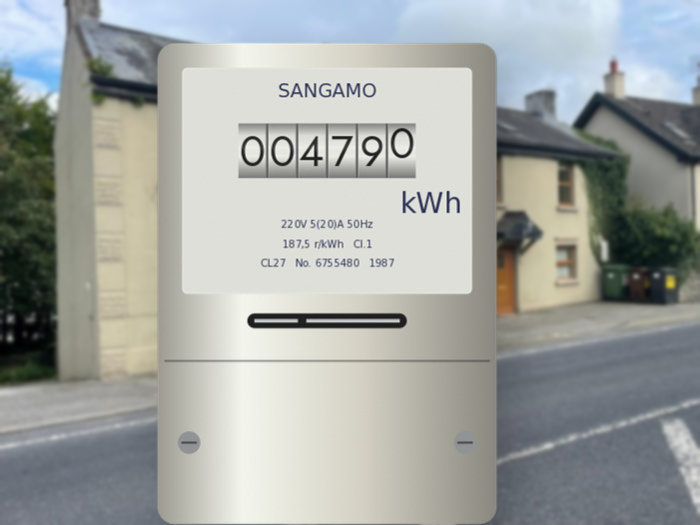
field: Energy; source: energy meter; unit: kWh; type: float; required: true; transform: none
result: 4790 kWh
